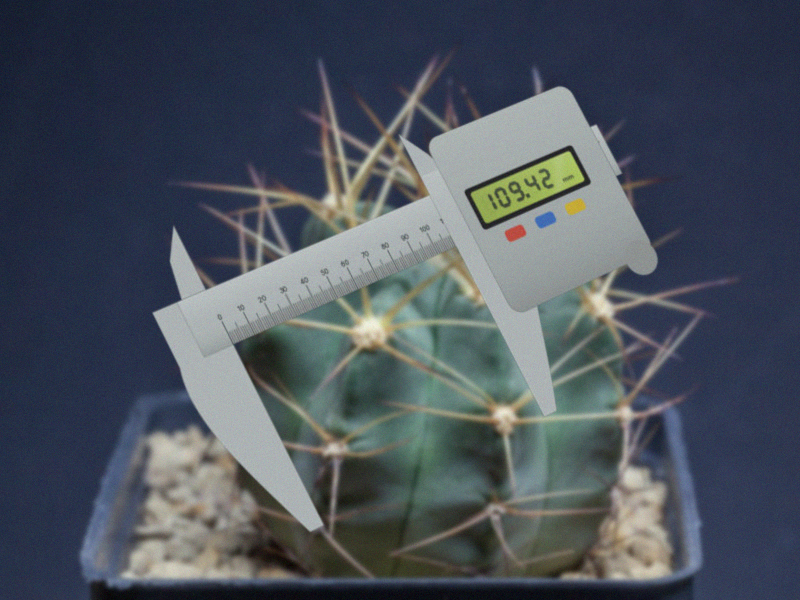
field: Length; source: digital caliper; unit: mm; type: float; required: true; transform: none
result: 109.42 mm
